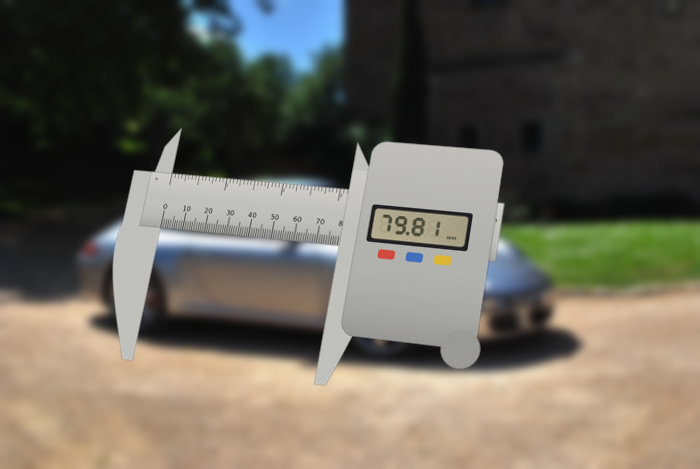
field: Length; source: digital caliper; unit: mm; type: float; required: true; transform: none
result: 79.81 mm
